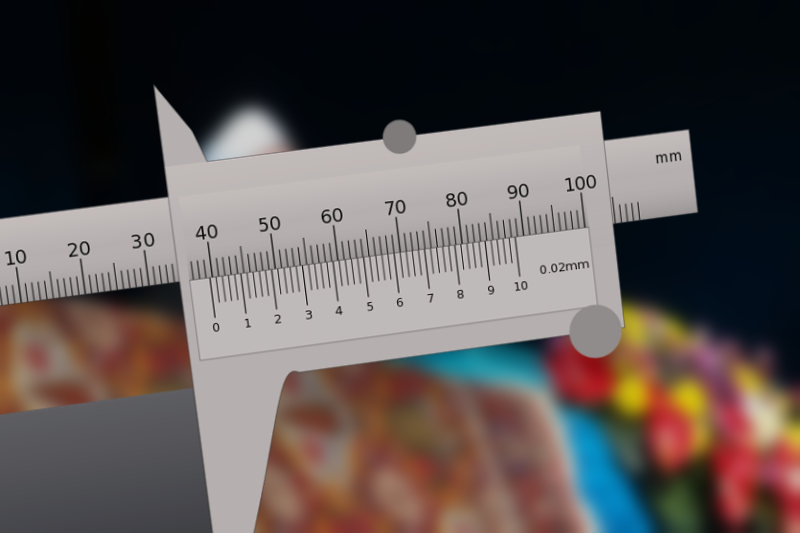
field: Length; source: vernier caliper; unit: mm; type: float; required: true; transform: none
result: 39.6 mm
